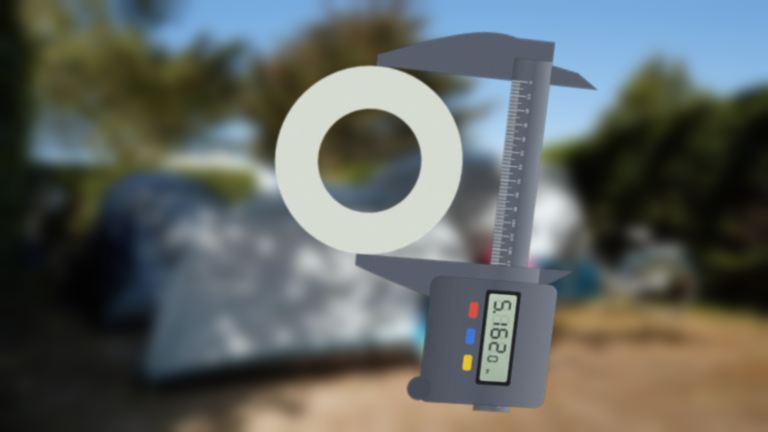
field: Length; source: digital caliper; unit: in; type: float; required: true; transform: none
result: 5.1620 in
